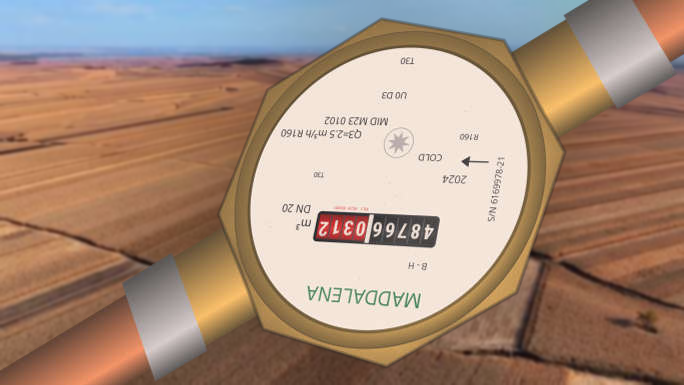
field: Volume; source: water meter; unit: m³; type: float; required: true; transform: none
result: 48766.0312 m³
